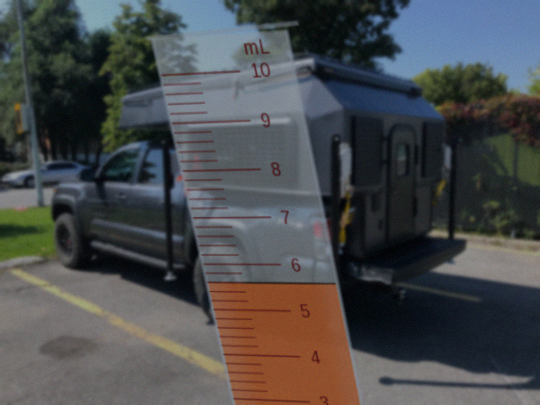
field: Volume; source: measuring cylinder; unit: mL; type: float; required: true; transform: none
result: 5.6 mL
